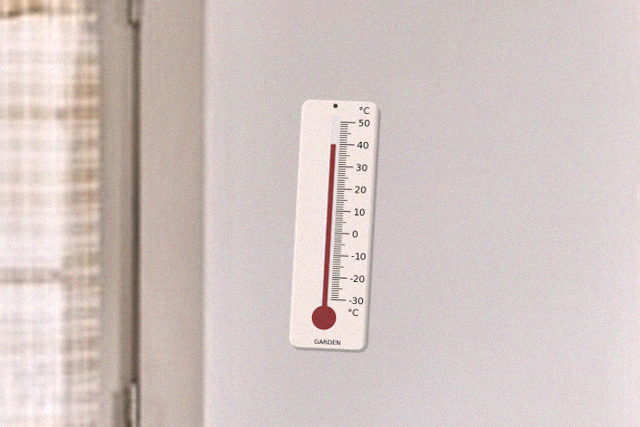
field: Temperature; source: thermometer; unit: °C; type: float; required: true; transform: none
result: 40 °C
